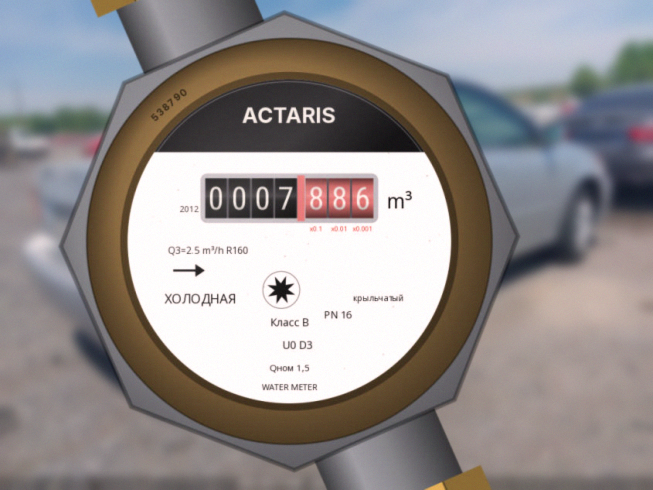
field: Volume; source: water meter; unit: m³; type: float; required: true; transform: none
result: 7.886 m³
